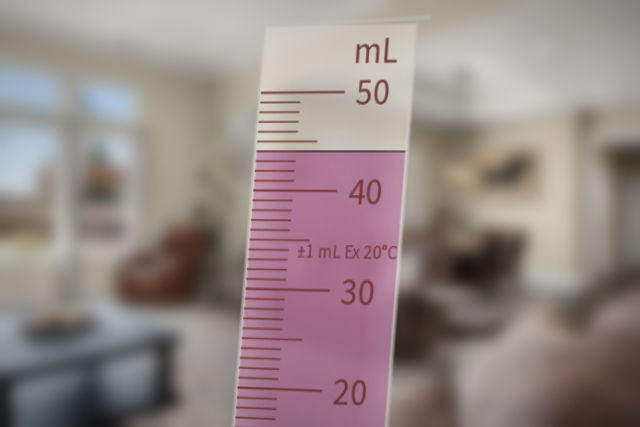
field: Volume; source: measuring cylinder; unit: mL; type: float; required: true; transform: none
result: 44 mL
